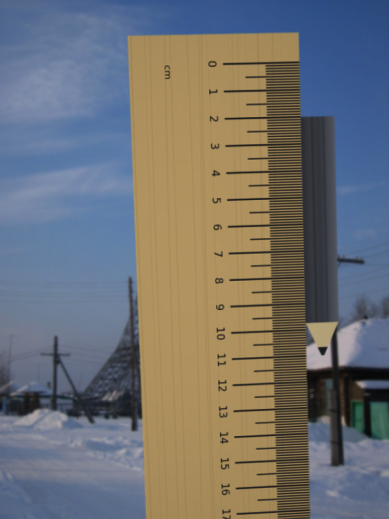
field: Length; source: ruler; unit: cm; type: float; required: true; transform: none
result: 9 cm
